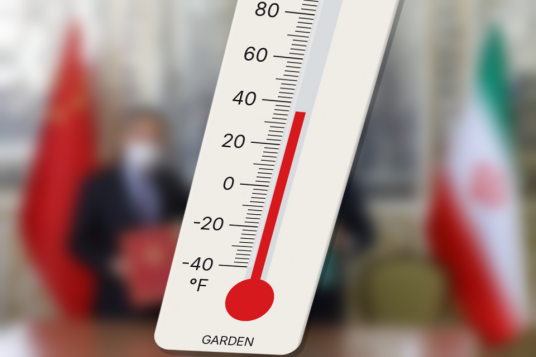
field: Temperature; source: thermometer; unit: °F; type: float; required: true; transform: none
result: 36 °F
